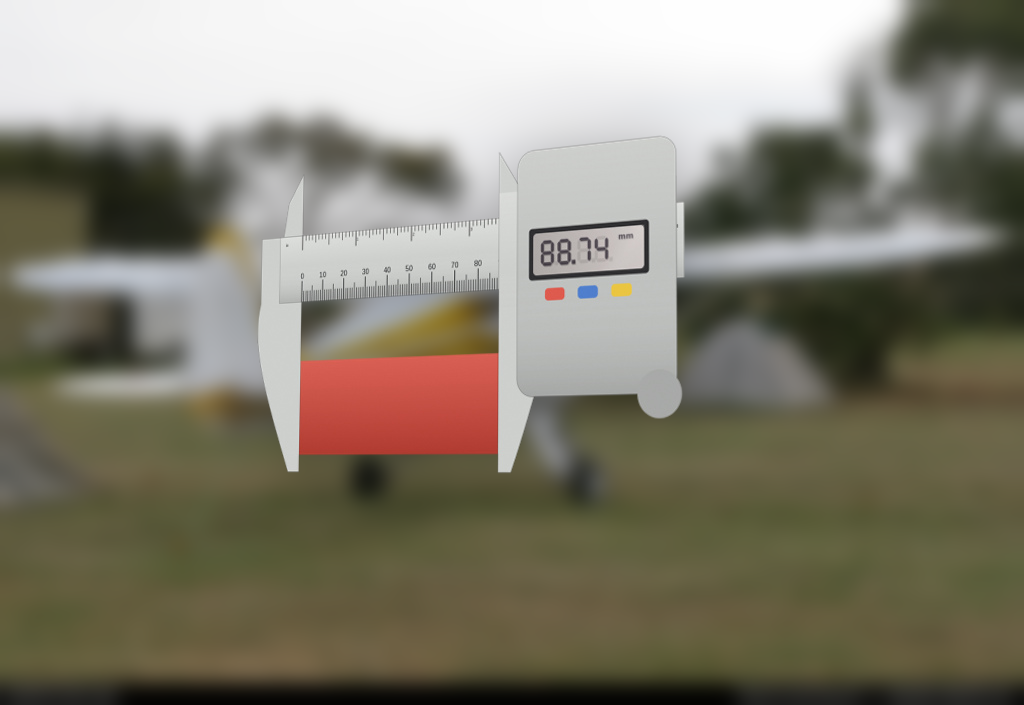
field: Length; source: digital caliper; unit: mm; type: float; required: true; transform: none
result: 88.74 mm
